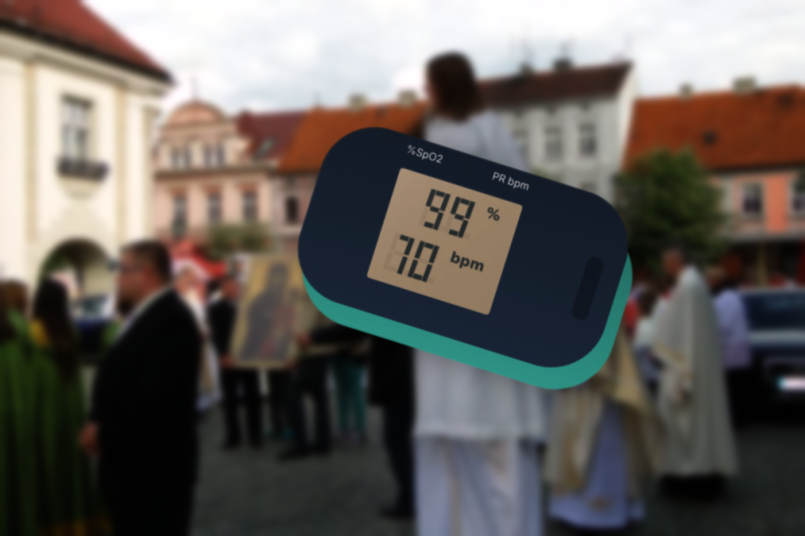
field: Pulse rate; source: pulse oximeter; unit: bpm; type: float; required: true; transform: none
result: 70 bpm
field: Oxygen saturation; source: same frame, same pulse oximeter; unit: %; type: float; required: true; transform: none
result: 99 %
